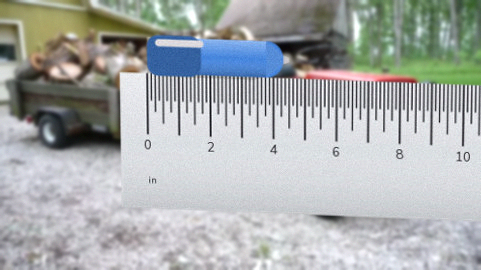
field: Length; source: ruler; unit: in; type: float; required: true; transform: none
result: 4.5 in
